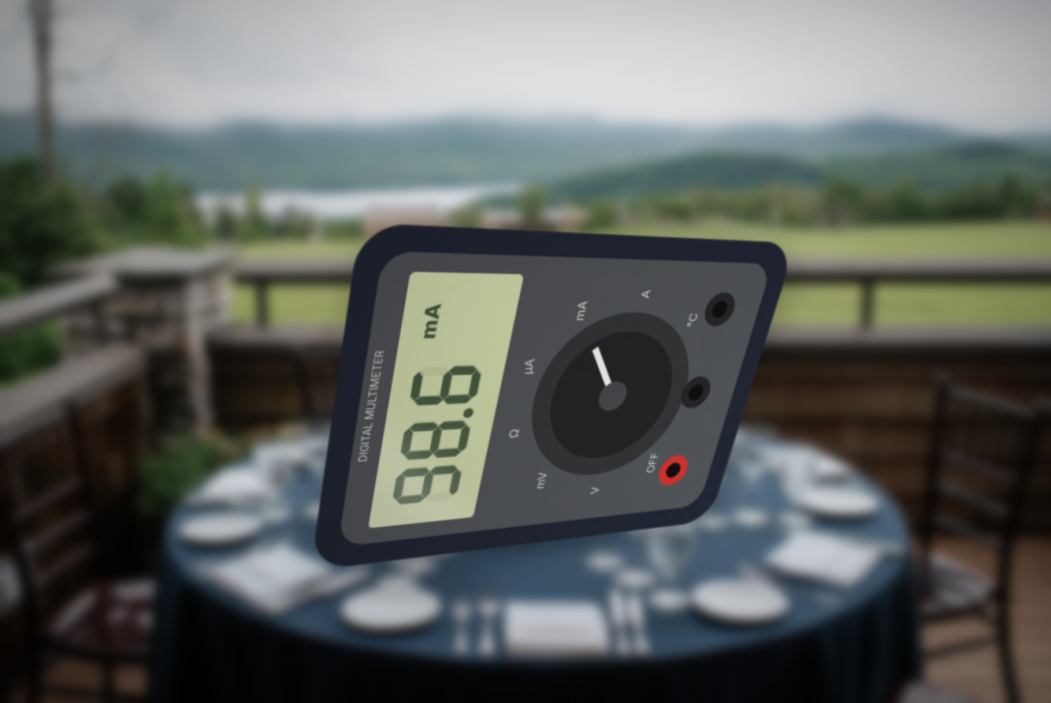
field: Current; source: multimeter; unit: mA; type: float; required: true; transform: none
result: 98.6 mA
